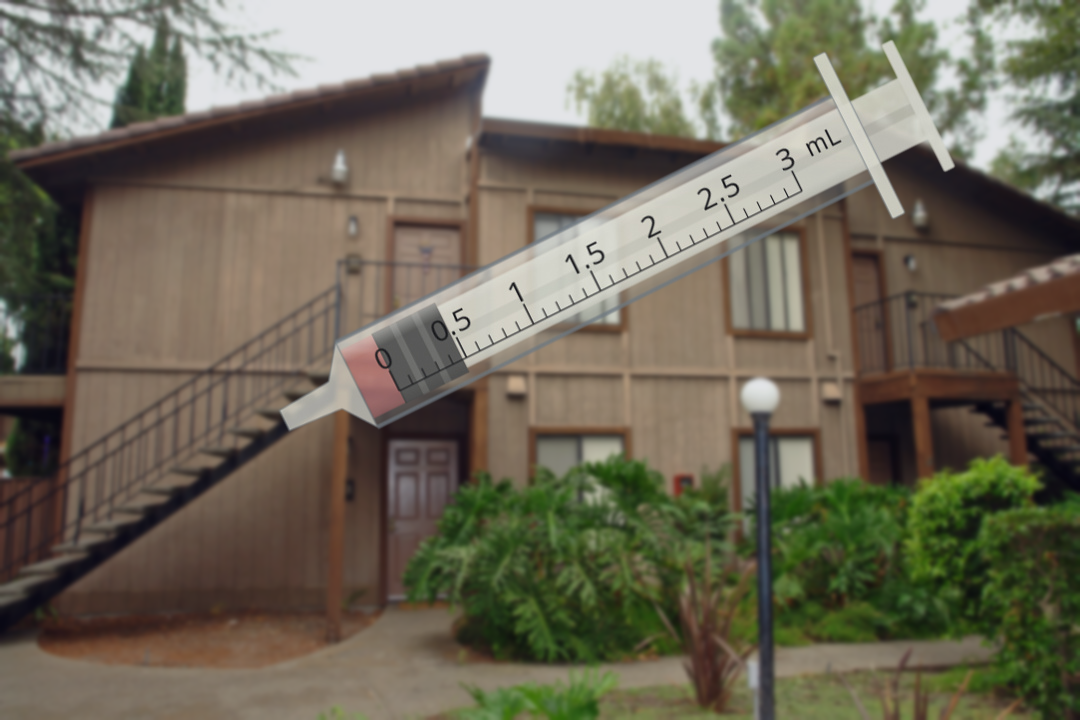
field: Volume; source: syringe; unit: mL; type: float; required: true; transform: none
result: 0 mL
